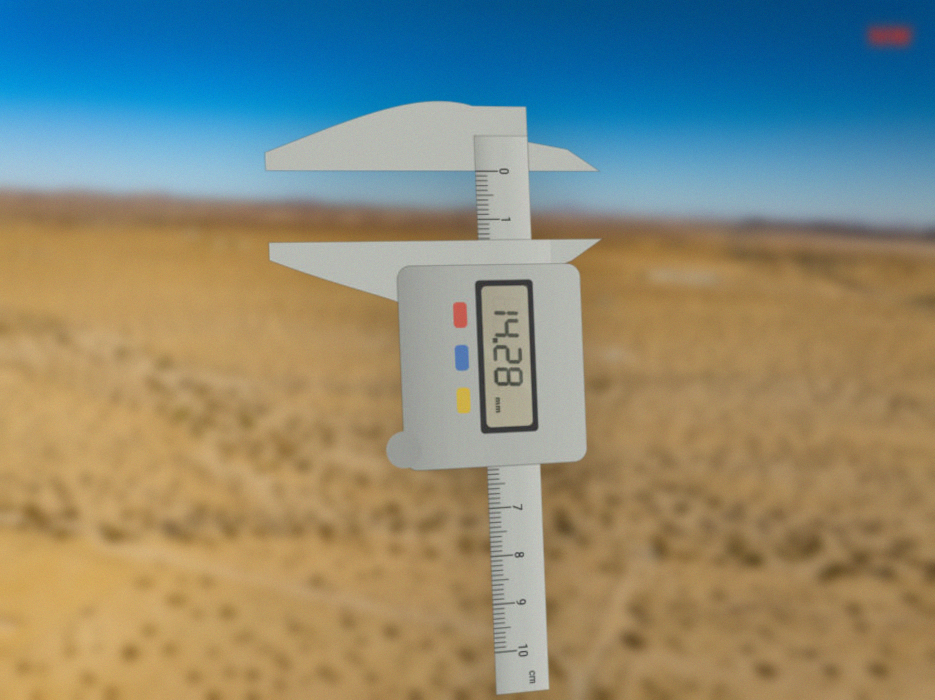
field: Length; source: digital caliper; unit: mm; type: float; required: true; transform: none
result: 14.28 mm
